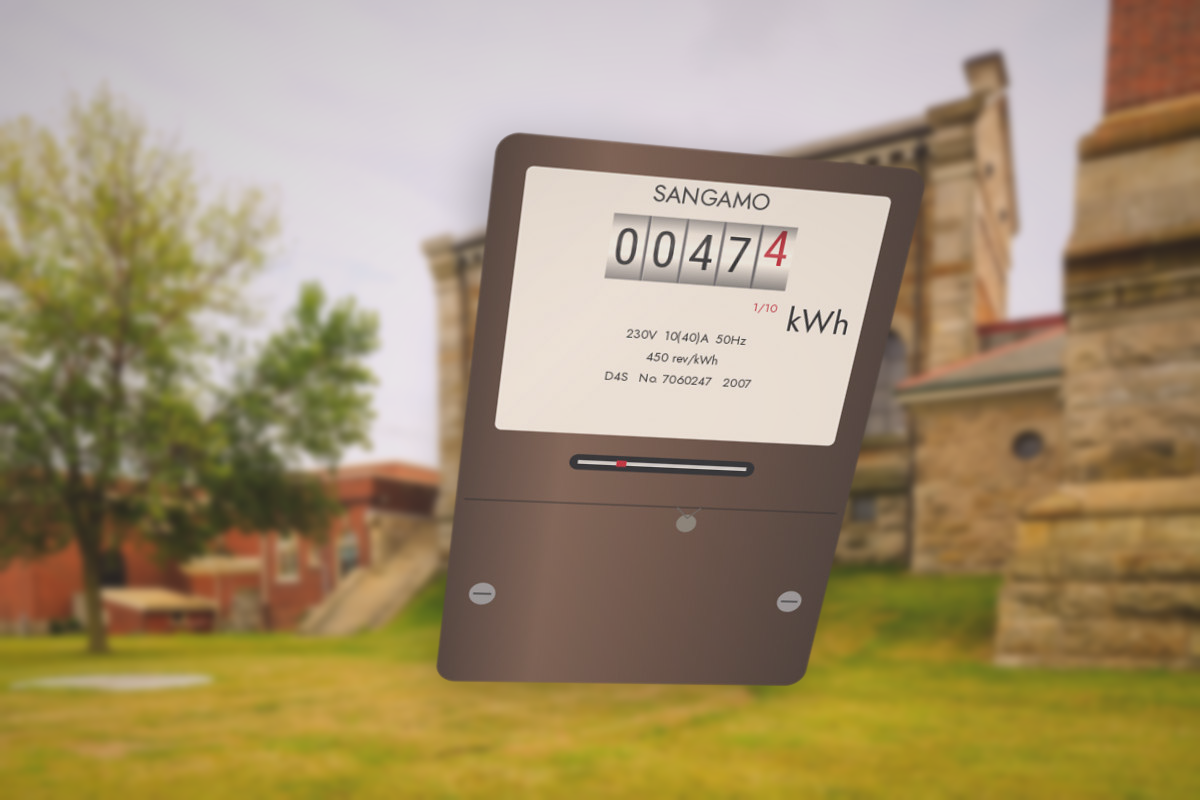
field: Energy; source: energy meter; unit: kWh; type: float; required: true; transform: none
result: 47.4 kWh
